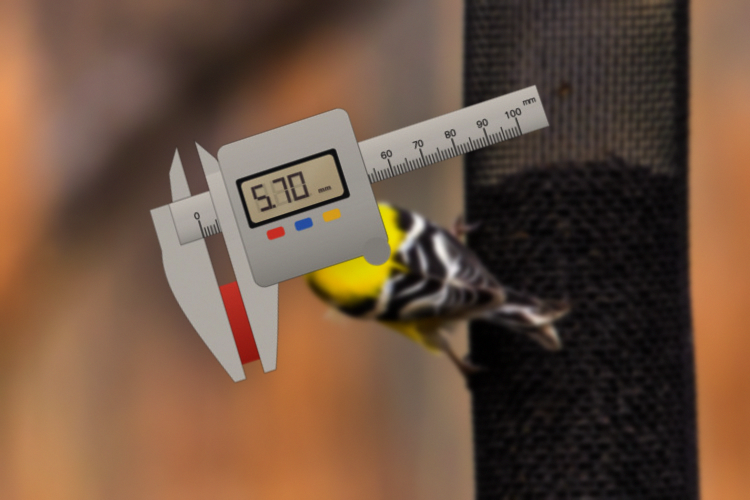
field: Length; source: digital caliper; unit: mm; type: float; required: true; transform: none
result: 5.70 mm
